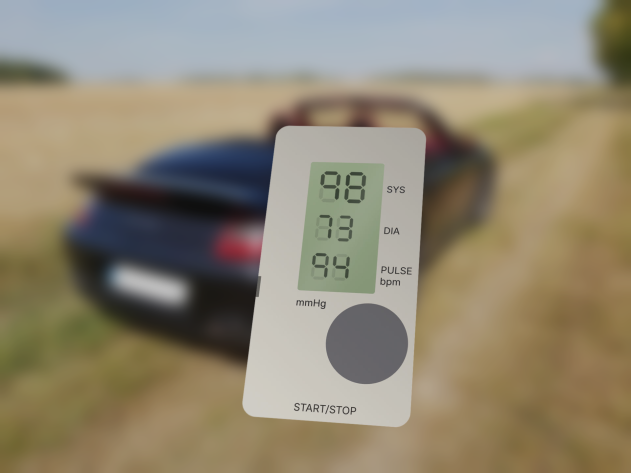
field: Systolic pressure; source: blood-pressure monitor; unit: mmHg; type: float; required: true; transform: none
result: 98 mmHg
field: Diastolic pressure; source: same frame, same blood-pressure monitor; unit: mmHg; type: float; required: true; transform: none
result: 73 mmHg
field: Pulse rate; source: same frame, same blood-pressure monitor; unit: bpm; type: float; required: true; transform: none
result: 94 bpm
